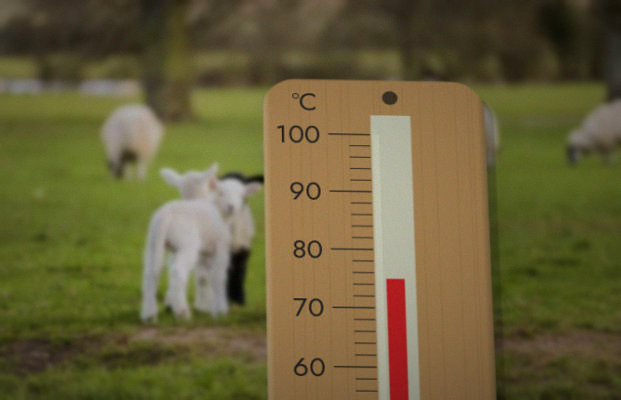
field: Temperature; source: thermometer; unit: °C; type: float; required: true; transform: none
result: 75 °C
